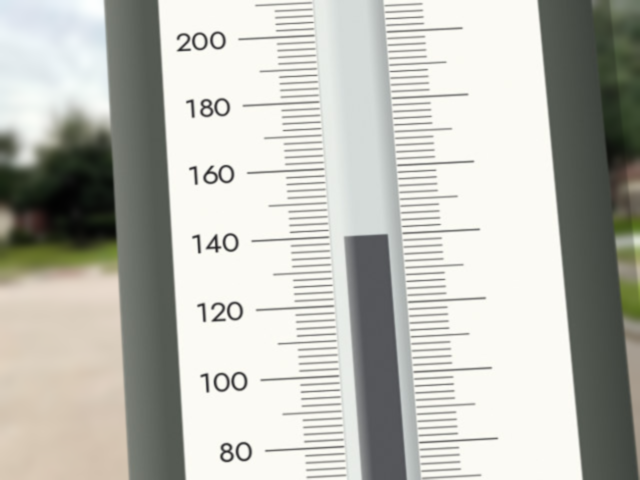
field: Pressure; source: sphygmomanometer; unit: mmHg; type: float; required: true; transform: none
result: 140 mmHg
